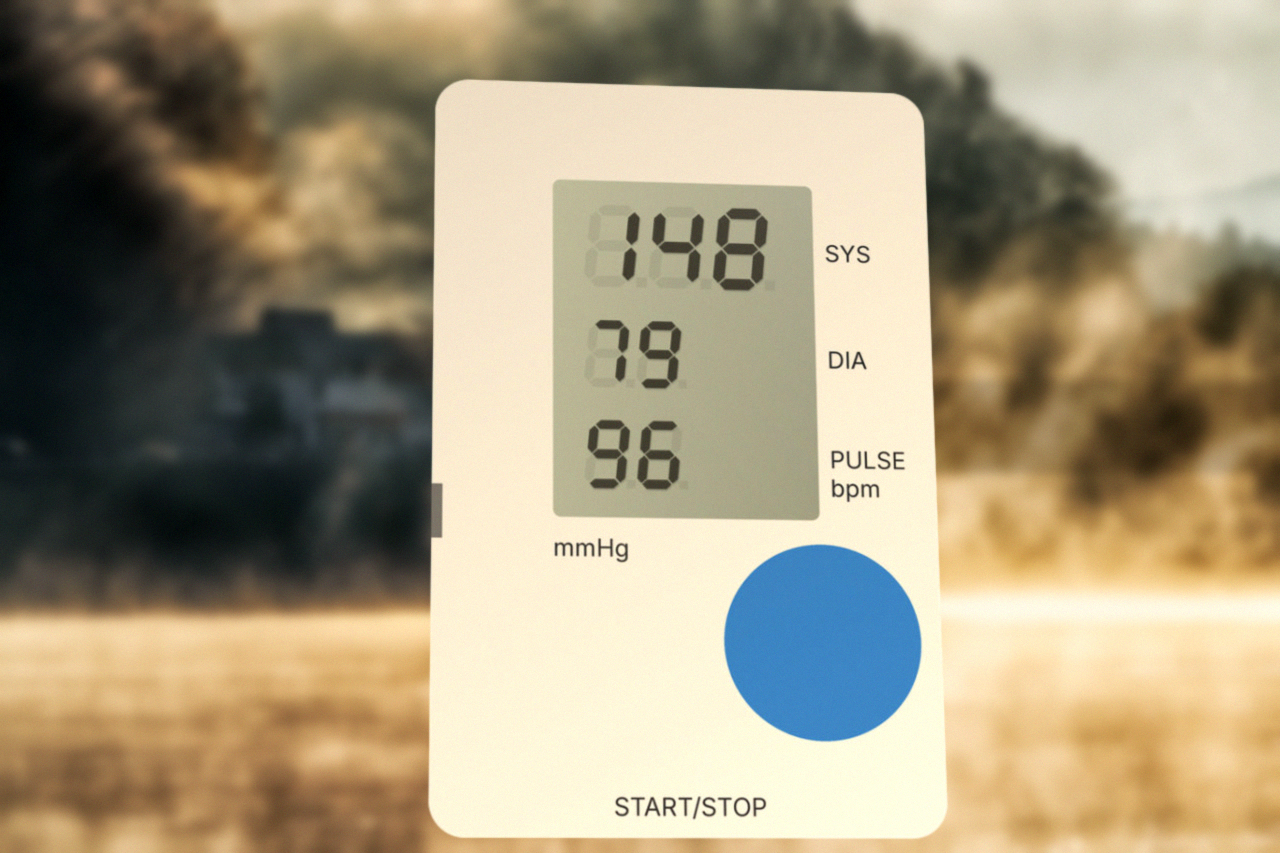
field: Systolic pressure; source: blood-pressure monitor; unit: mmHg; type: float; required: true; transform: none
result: 148 mmHg
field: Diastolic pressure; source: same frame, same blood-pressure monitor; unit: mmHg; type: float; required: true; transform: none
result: 79 mmHg
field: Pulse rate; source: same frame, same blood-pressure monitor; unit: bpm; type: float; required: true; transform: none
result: 96 bpm
